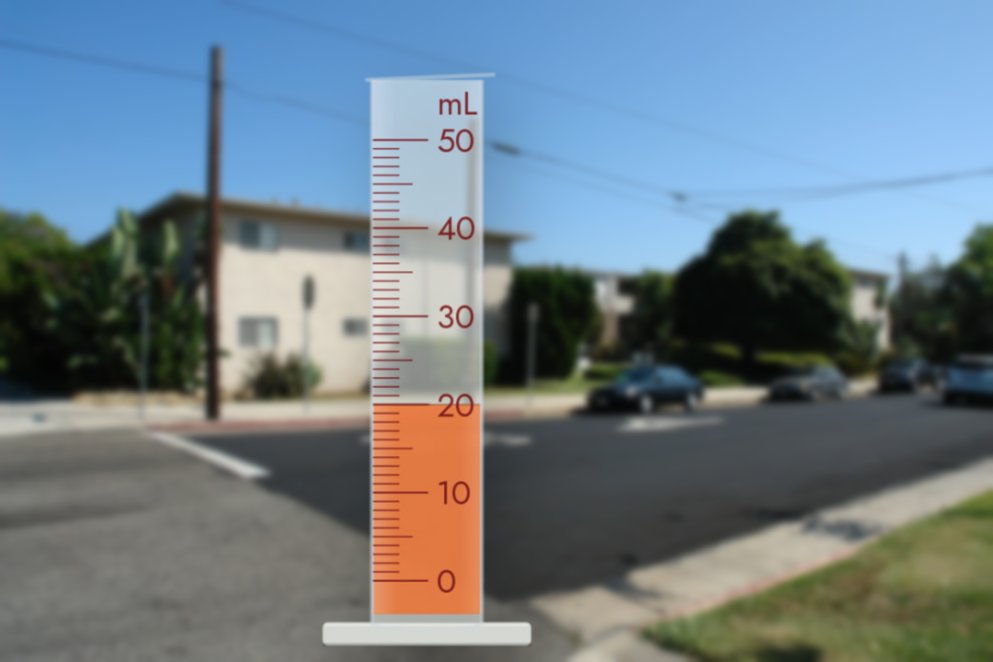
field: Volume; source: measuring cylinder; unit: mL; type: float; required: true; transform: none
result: 20 mL
